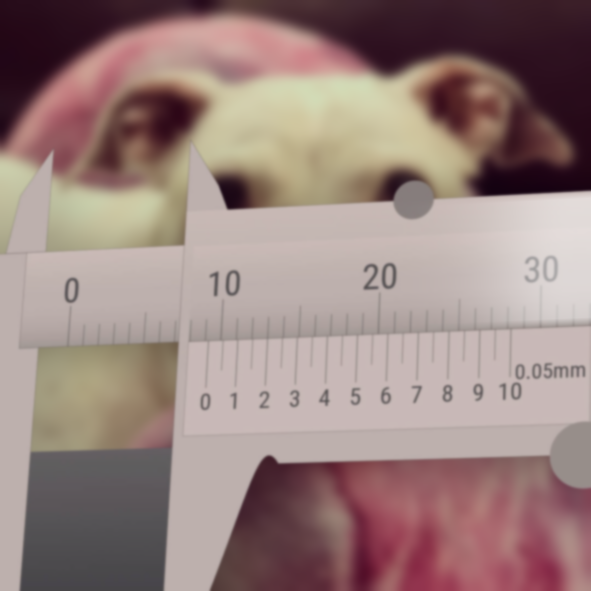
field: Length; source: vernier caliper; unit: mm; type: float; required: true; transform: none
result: 9.2 mm
